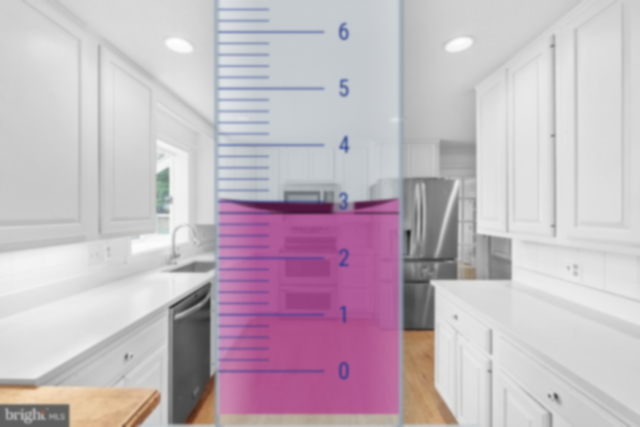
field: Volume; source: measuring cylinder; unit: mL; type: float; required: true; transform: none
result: 2.8 mL
